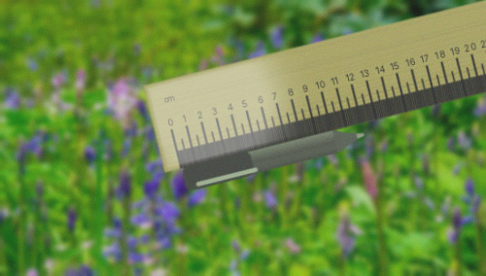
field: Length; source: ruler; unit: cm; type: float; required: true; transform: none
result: 12 cm
